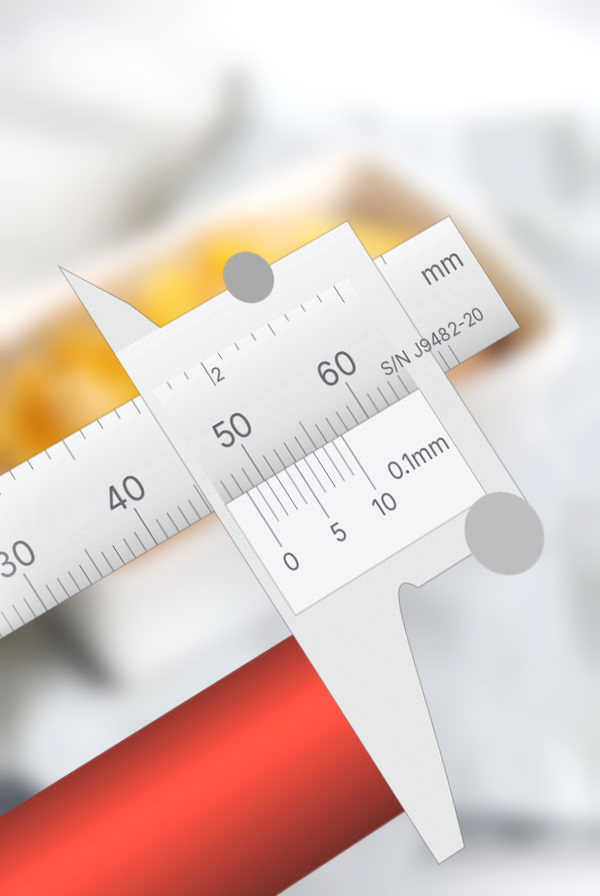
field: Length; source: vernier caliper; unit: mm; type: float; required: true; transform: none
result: 48.3 mm
